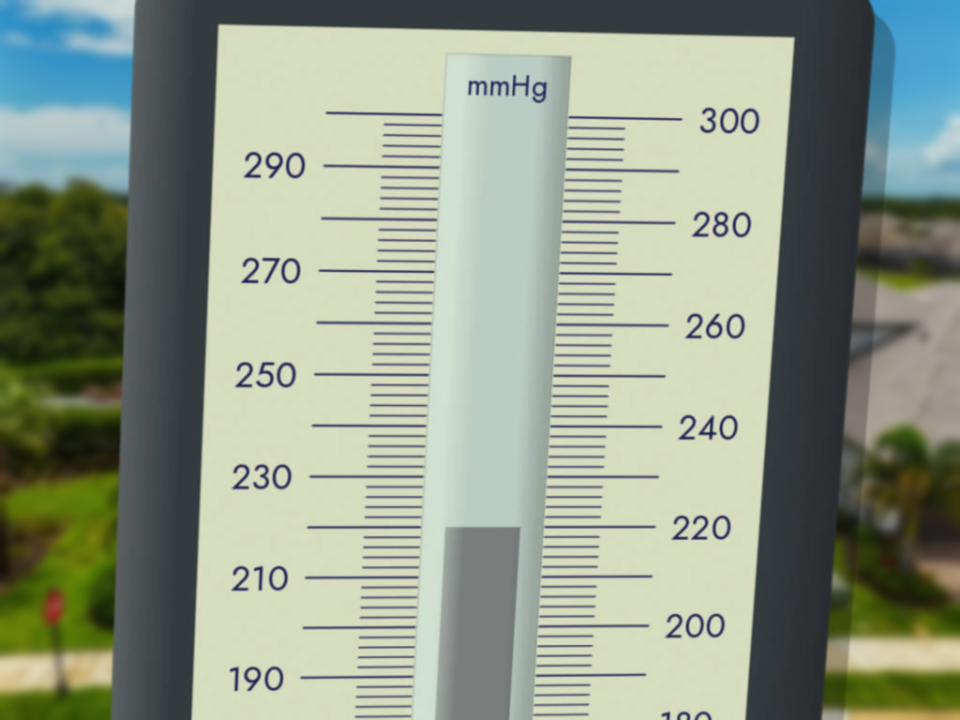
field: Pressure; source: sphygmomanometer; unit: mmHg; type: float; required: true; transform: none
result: 220 mmHg
